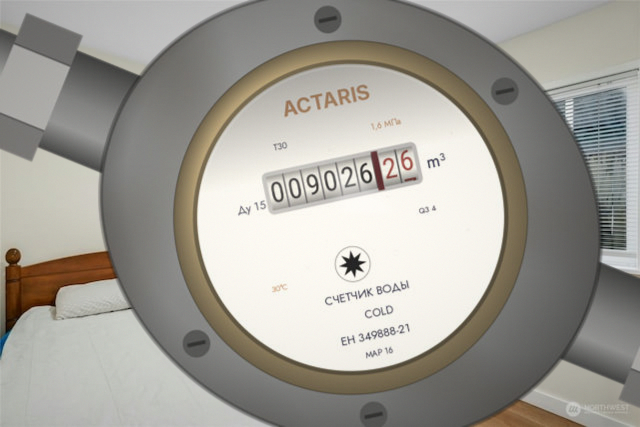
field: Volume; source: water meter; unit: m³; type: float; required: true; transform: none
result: 9026.26 m³
